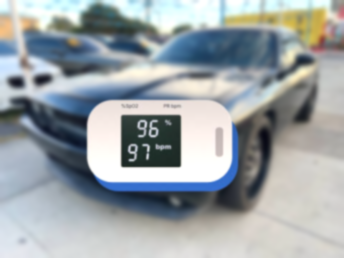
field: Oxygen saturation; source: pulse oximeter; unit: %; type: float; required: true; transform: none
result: 96 %
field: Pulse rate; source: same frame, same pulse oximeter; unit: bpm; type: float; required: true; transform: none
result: 97 bpm
